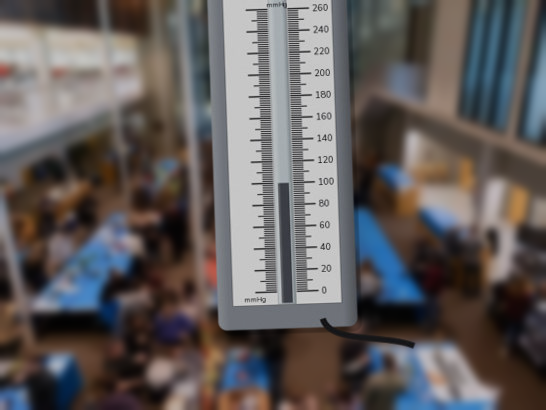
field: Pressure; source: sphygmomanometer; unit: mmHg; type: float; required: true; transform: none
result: 100 mmHg
